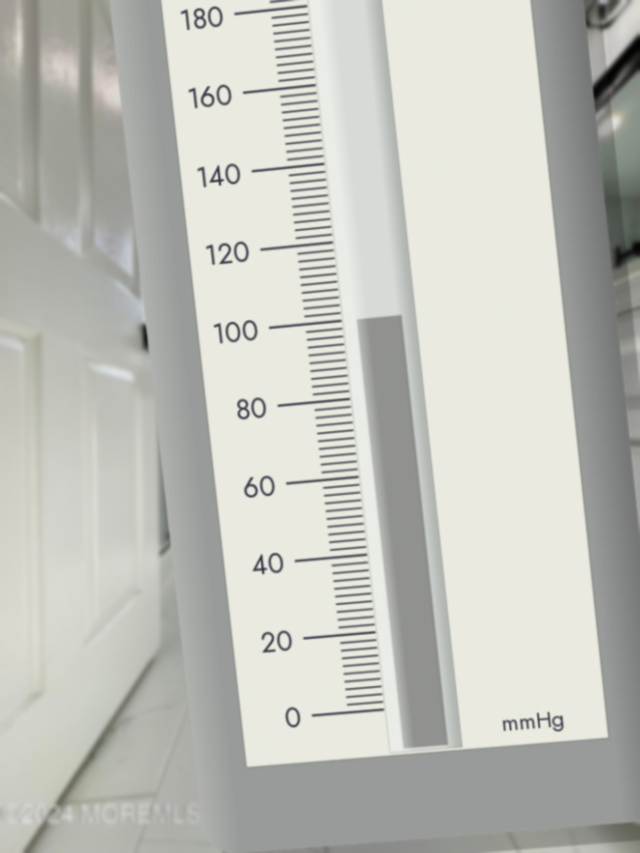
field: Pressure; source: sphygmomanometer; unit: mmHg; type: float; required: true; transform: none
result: 100 mmHg
